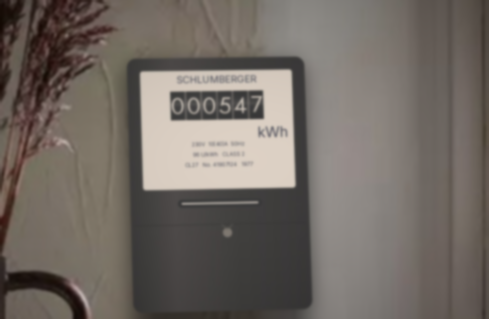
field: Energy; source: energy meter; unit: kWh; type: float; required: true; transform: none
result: 547 kWh
